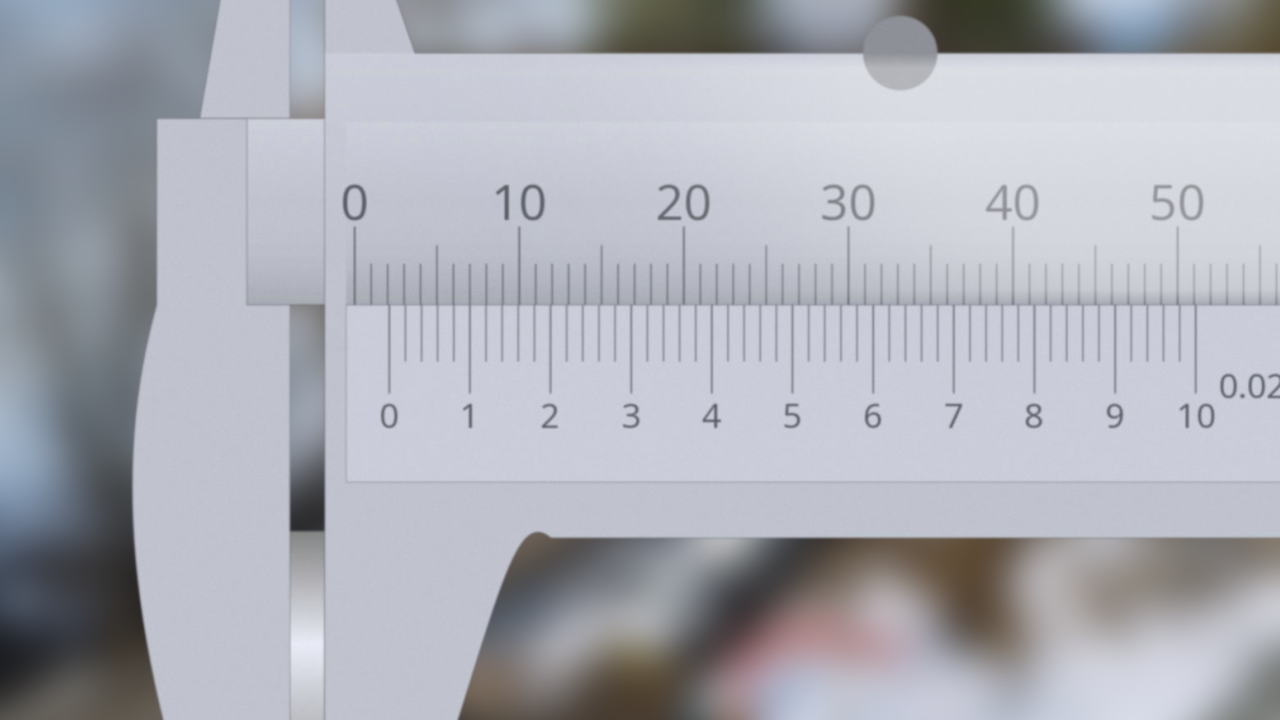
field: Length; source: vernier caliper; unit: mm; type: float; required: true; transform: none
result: 2.1 mm
